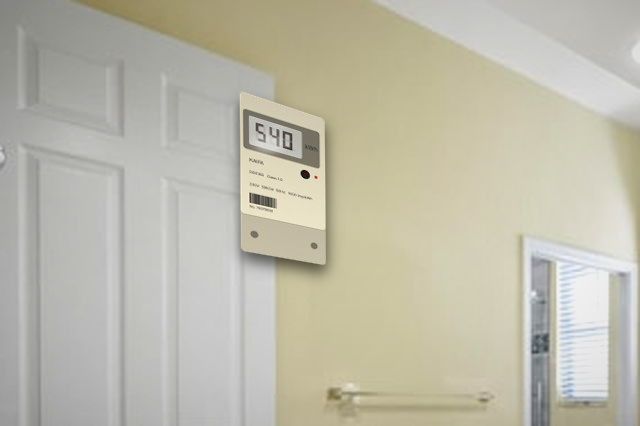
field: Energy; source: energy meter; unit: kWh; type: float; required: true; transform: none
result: 540 kWh
